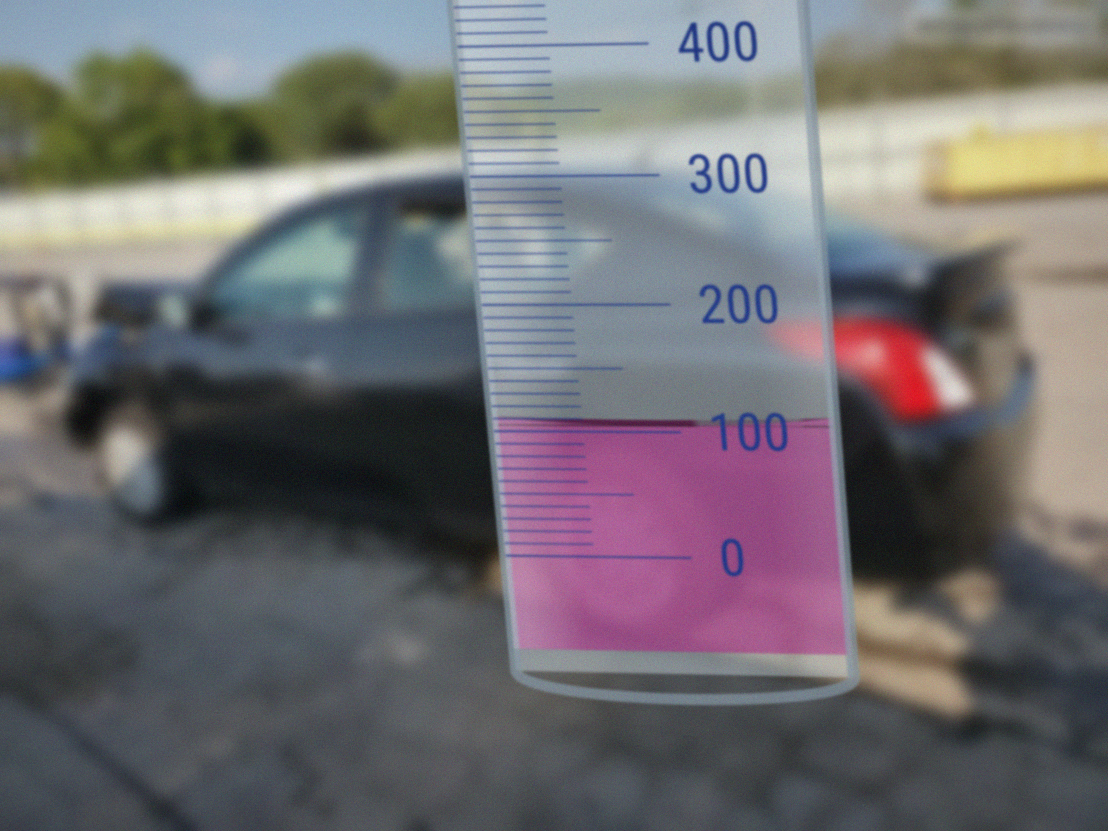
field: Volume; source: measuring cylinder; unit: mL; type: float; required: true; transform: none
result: 105 mL
